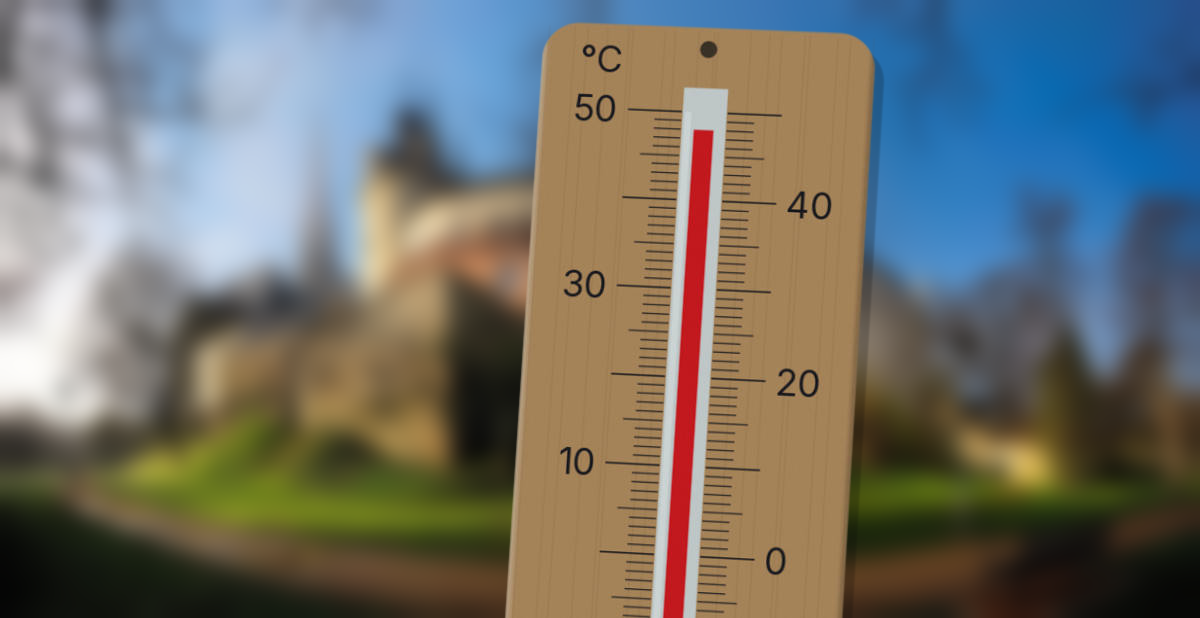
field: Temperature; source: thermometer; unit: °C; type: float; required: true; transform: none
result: 48 °C
